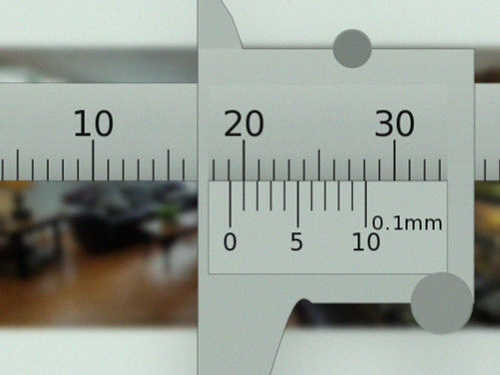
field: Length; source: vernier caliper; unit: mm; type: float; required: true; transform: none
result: 19.1 mm
